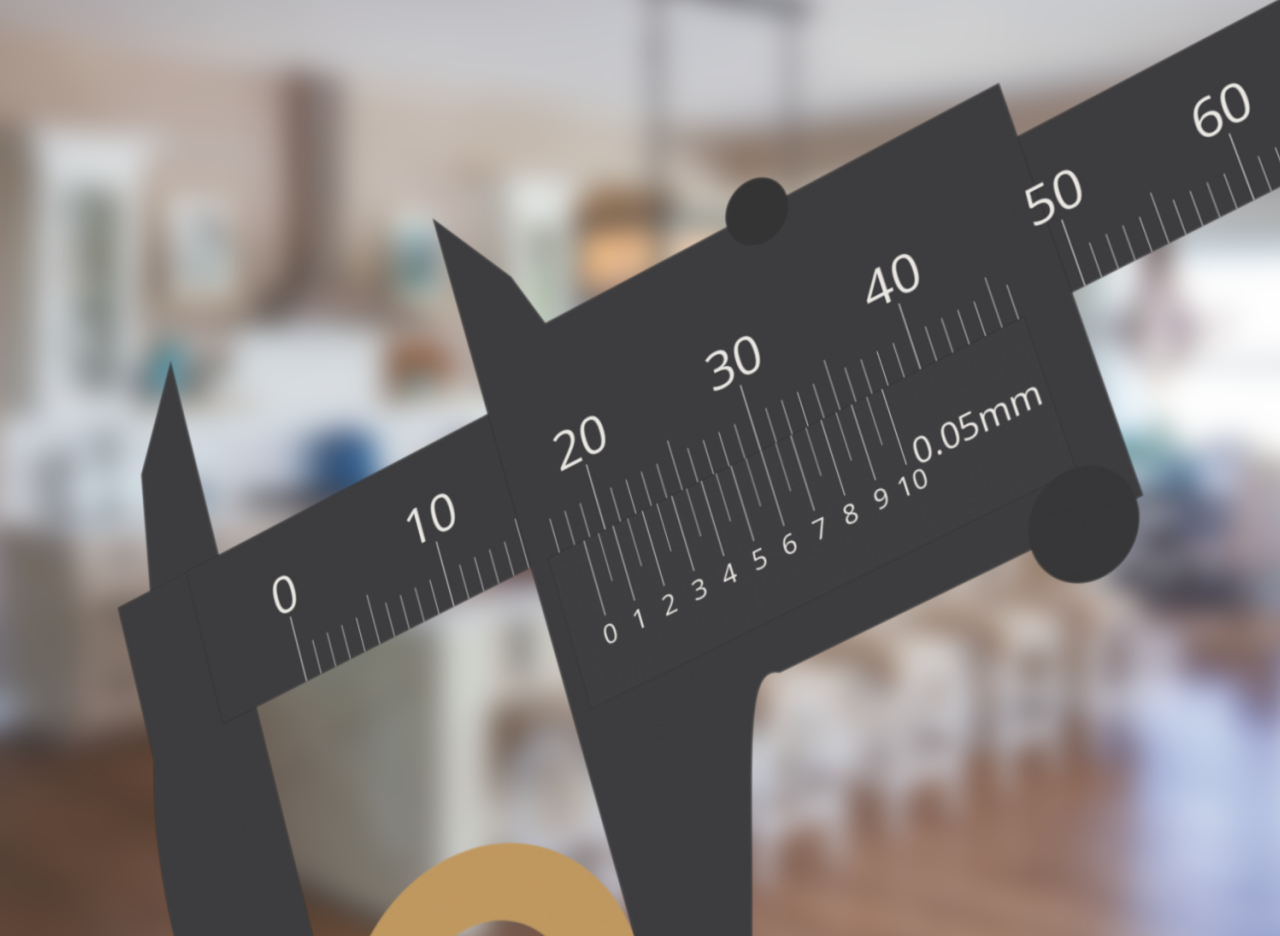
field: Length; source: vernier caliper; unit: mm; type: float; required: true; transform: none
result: 18.6 mm
